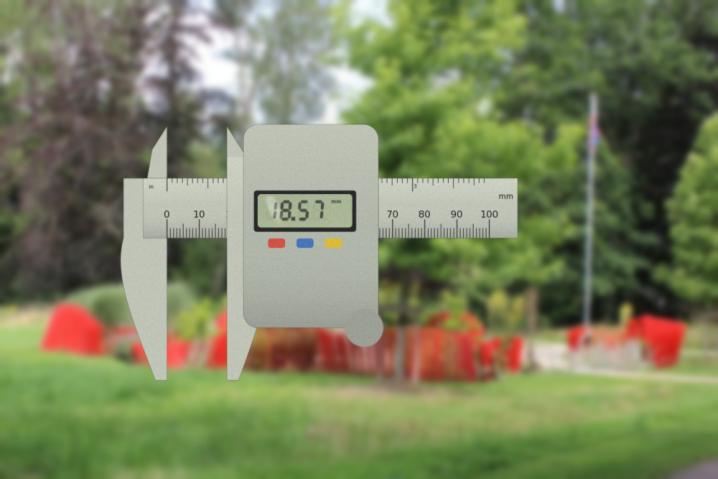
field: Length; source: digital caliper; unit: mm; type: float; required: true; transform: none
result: 18.57 mm
